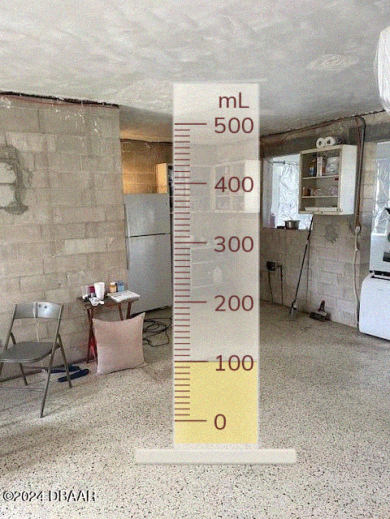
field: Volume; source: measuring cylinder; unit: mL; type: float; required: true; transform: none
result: 100 mL
